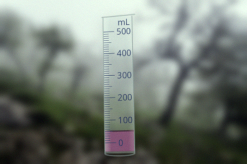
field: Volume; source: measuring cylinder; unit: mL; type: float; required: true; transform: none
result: 50 mL
